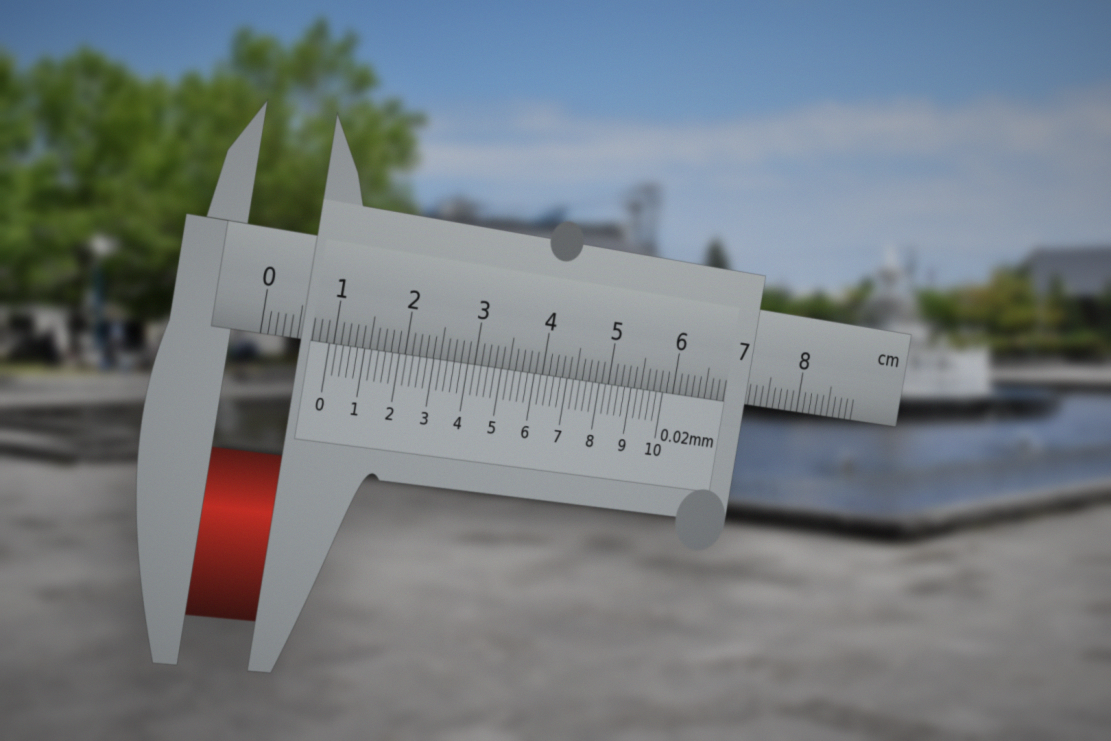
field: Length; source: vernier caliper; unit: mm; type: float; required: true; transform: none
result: 9.4 mm
